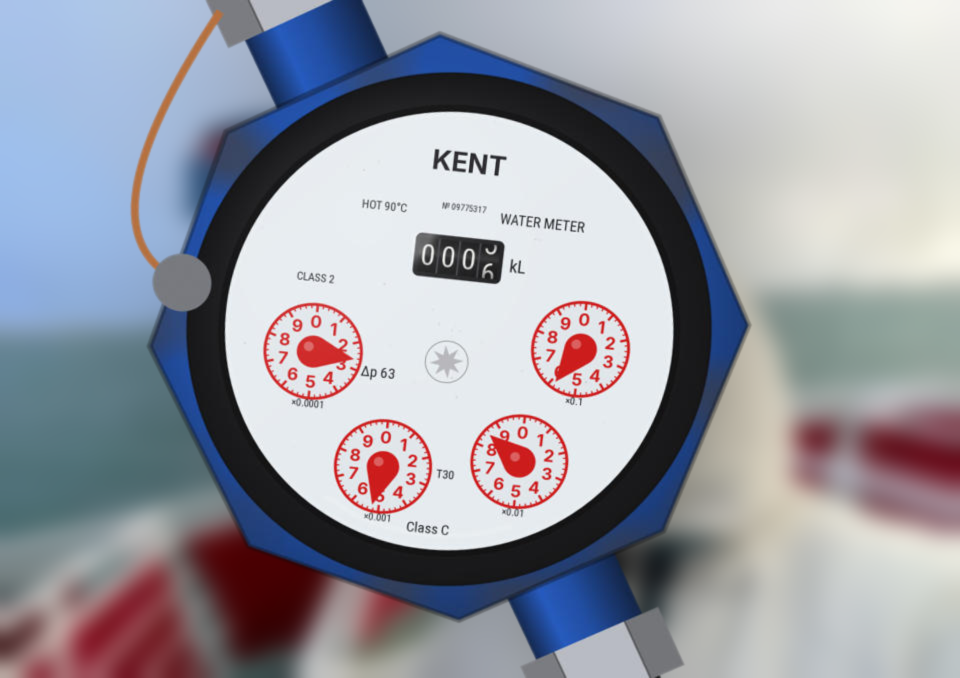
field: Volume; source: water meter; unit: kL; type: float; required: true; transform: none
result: 5.5852 kL
